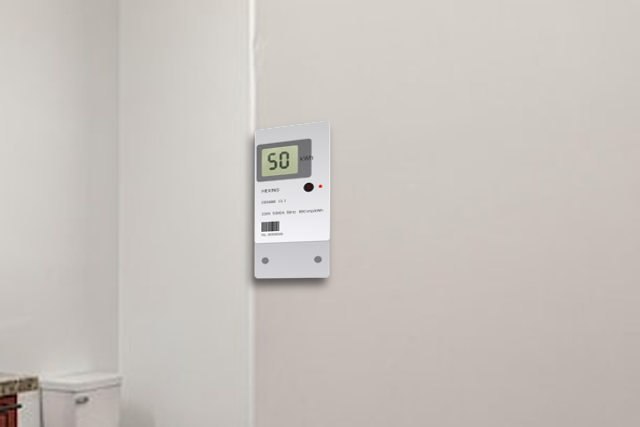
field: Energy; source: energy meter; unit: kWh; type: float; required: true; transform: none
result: 50 kWh
